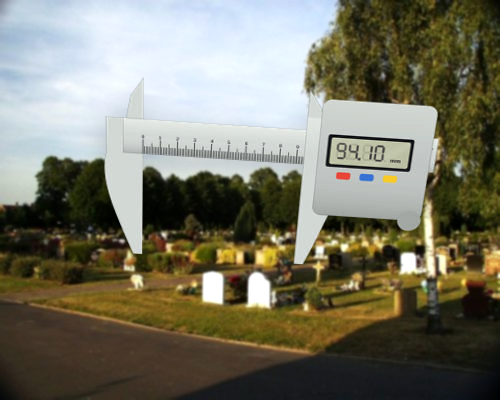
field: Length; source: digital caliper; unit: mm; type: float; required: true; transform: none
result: 94.10 mm
